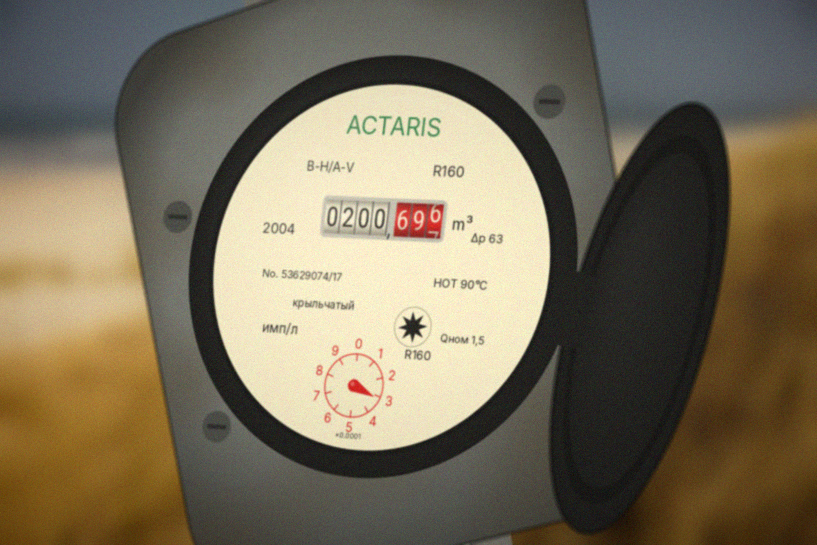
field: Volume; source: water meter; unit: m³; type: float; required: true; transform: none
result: 200.6963 m³
